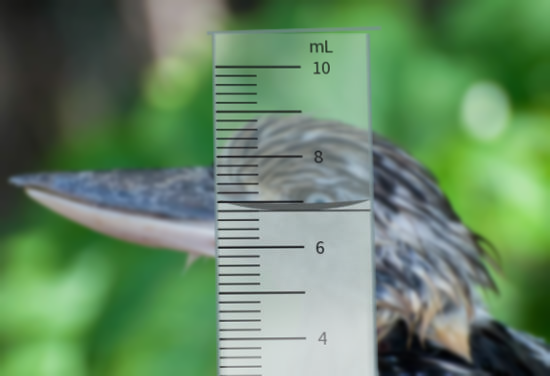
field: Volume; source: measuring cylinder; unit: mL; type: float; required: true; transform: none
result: 6.8 mL
